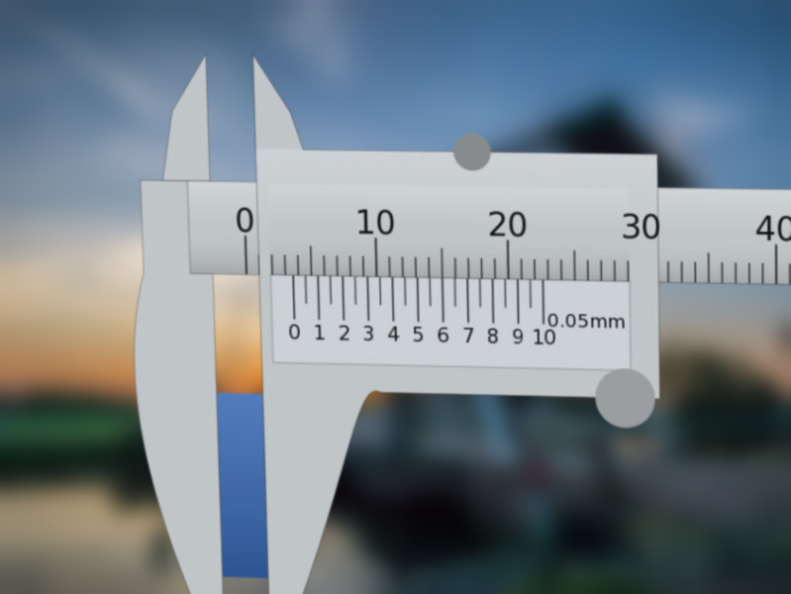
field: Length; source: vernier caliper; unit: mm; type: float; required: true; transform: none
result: 3.6 mm
